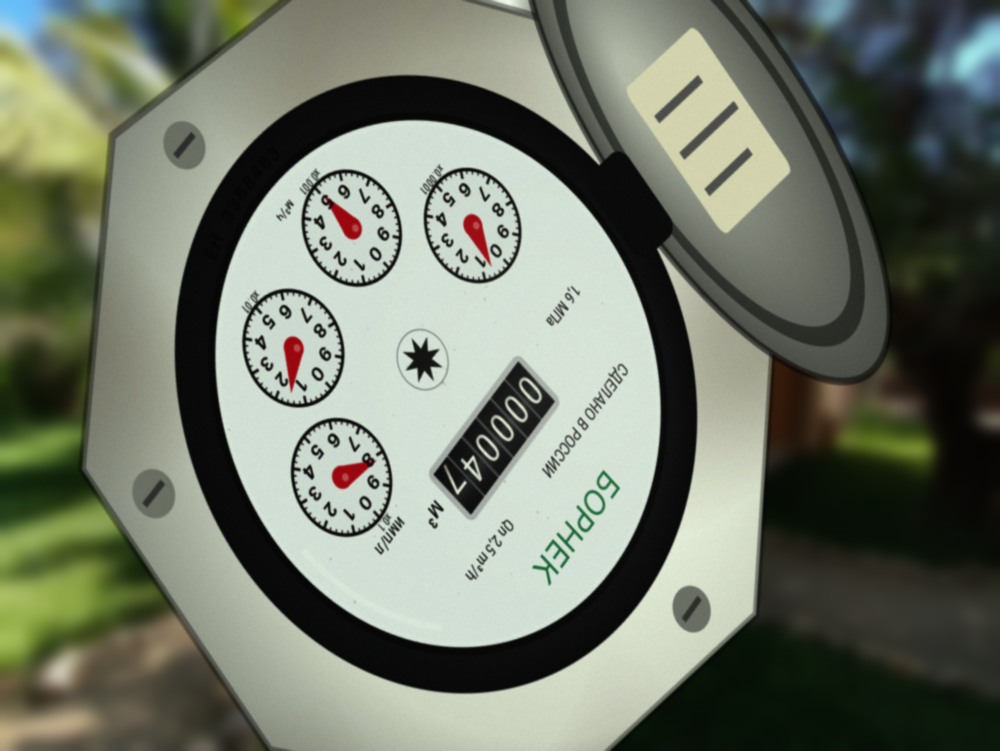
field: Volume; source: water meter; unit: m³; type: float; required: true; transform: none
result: 46.8150 m³
